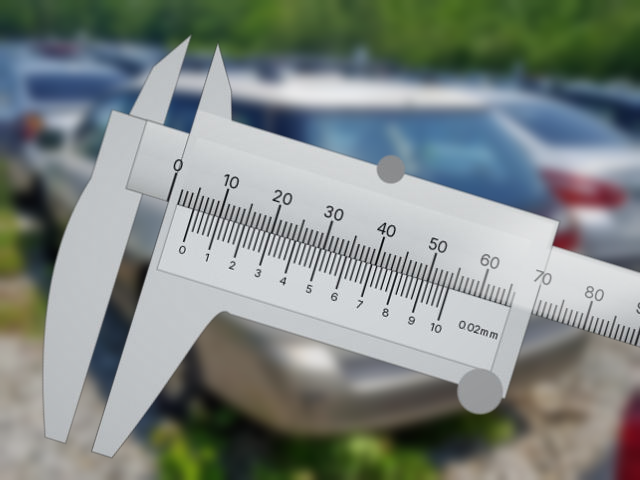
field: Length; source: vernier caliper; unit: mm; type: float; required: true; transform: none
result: 5.0 mm
